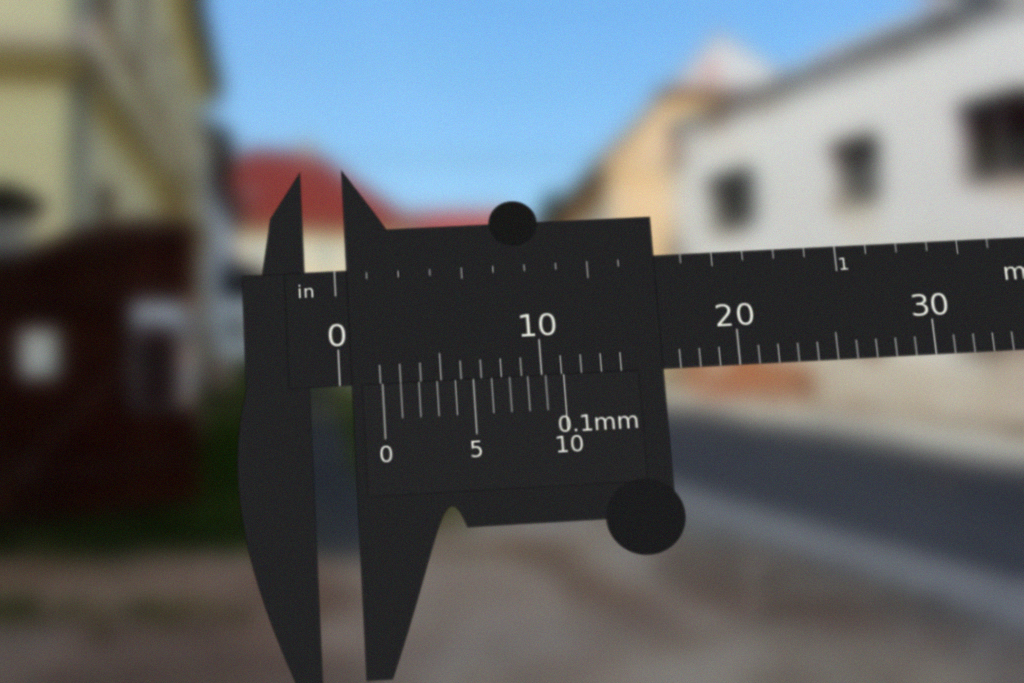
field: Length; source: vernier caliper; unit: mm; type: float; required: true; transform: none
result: 2.1 mm
